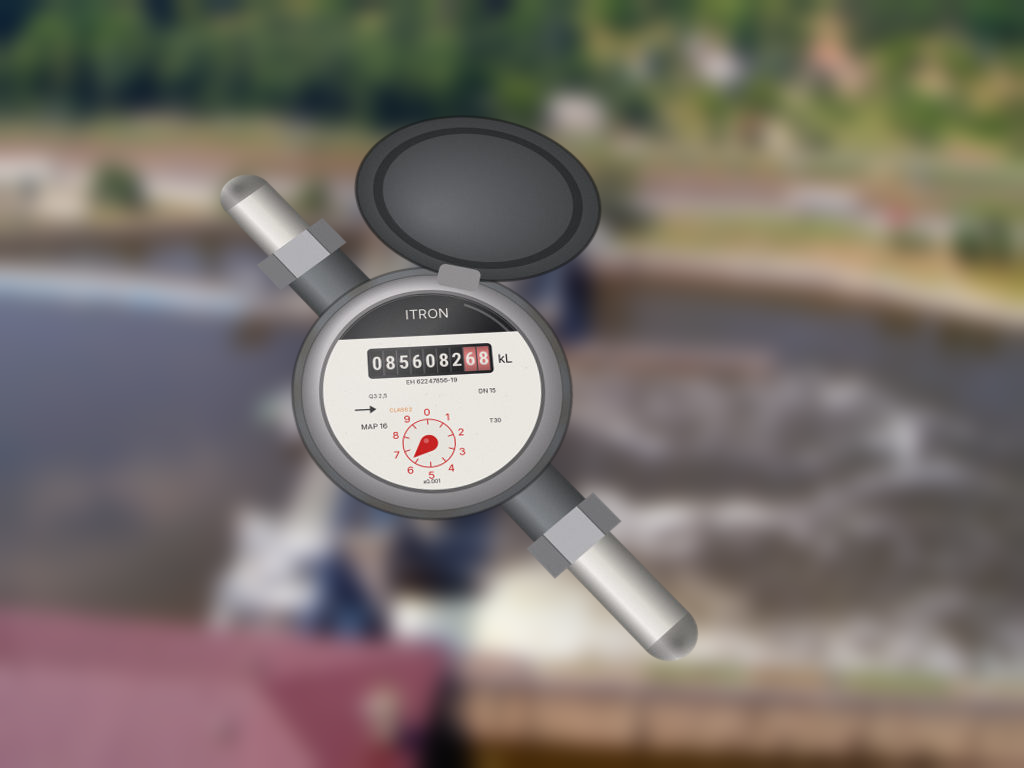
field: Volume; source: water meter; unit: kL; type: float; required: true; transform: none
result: 856082.686 kL
